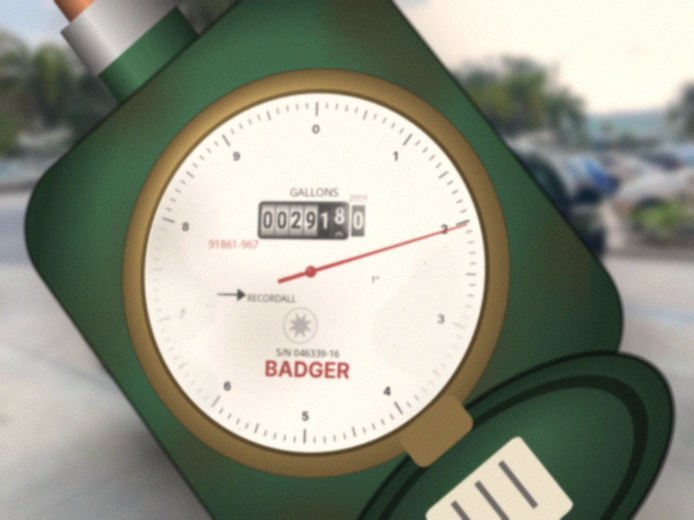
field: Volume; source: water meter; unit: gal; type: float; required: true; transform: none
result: 29182.0 gal
